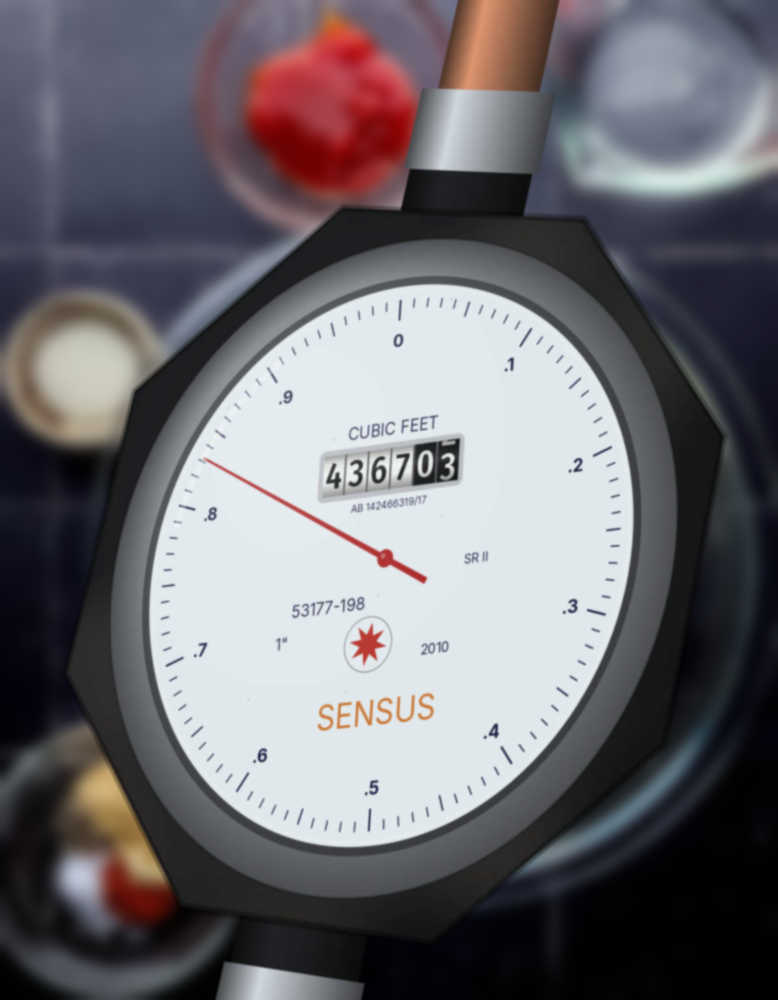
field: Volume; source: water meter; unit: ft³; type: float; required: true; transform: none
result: 436702.83 ft³
